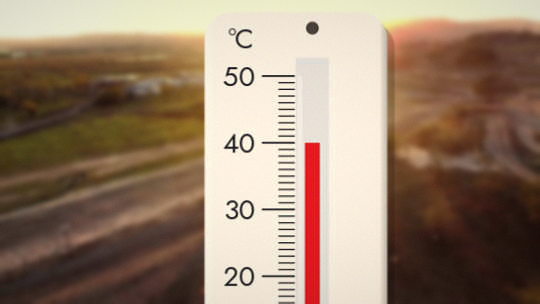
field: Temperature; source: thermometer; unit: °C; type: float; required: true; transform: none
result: 40 °C
